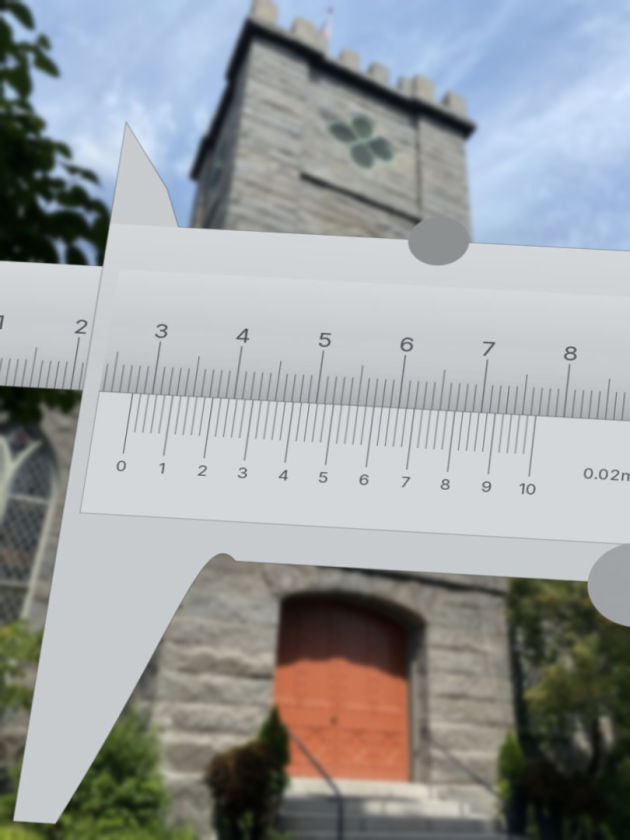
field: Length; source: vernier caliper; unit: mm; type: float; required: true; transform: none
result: 27.6 mm
